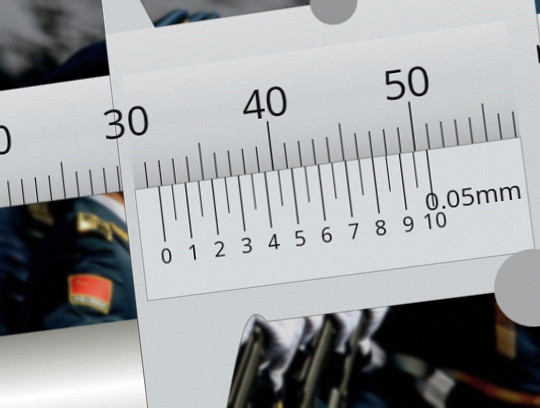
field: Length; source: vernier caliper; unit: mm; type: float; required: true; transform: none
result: 31.8 mm
